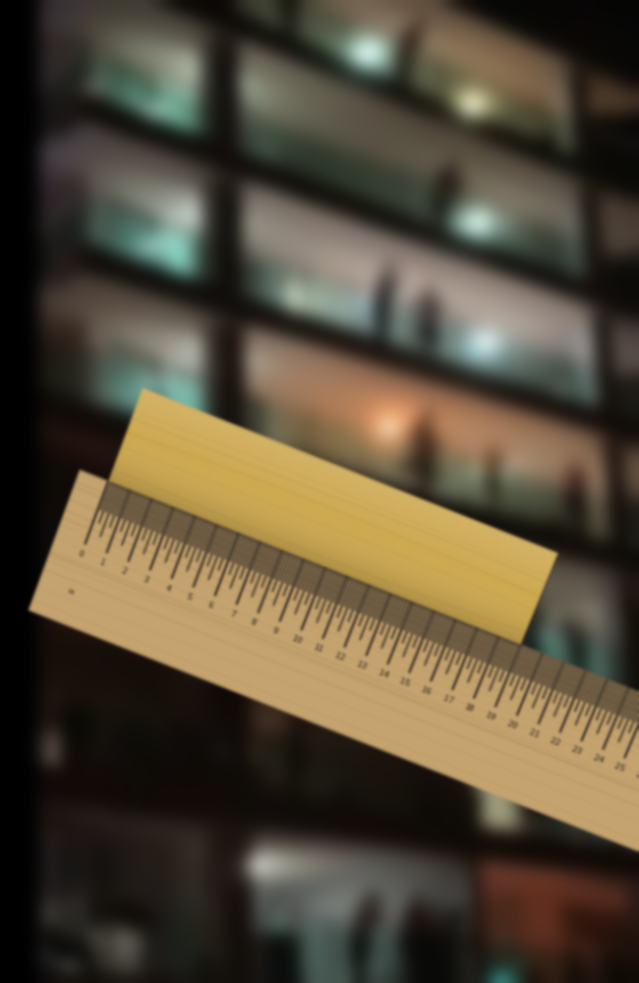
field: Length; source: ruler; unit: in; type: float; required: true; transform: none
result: 19 in
